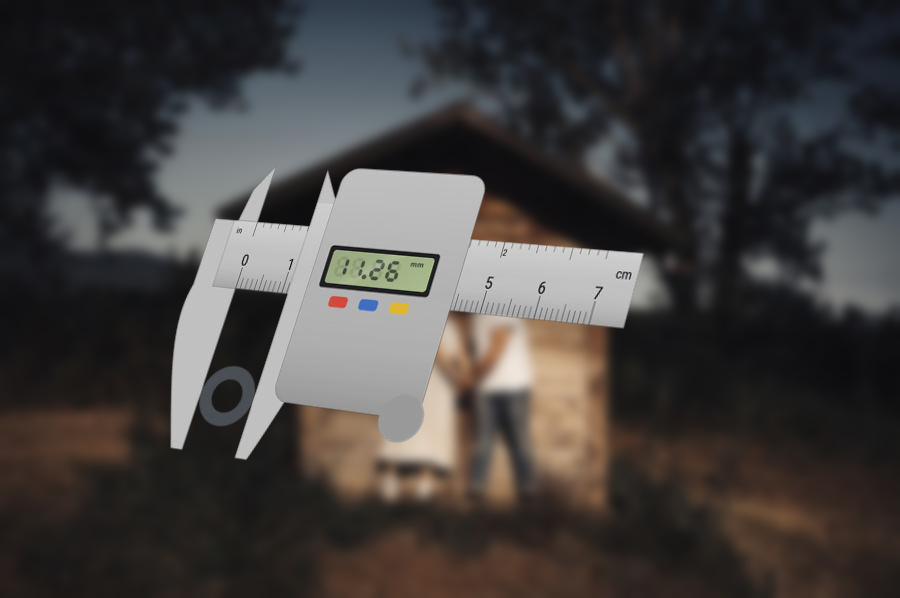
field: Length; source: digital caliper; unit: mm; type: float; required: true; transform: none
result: 11.26 mm
